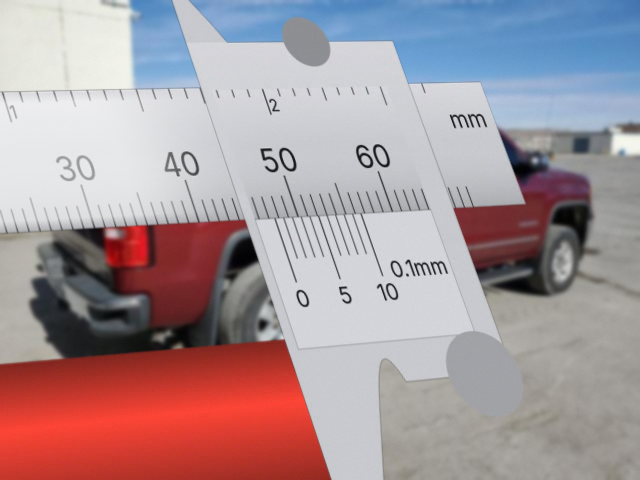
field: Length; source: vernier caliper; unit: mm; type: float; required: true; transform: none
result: 47.6 mm
